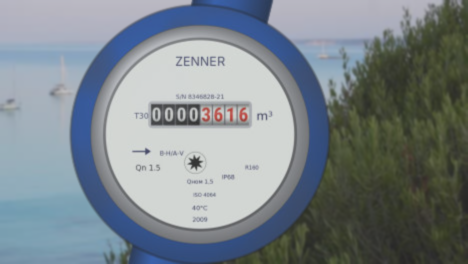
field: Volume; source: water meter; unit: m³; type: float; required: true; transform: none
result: 0.3616 m³
